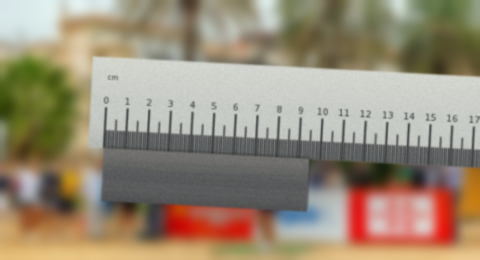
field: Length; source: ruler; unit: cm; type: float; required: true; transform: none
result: 9.5 cm
